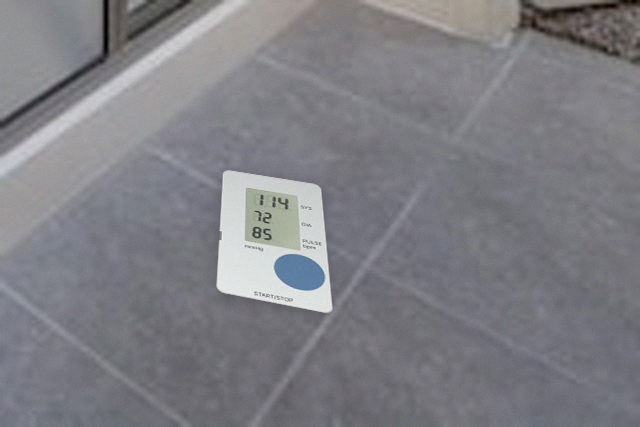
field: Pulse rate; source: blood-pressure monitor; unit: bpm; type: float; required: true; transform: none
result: 85 bpm
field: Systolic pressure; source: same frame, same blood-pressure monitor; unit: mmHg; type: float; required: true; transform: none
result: 114 mmHg
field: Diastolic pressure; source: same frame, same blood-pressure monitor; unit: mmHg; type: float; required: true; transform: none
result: 72 mmHg
